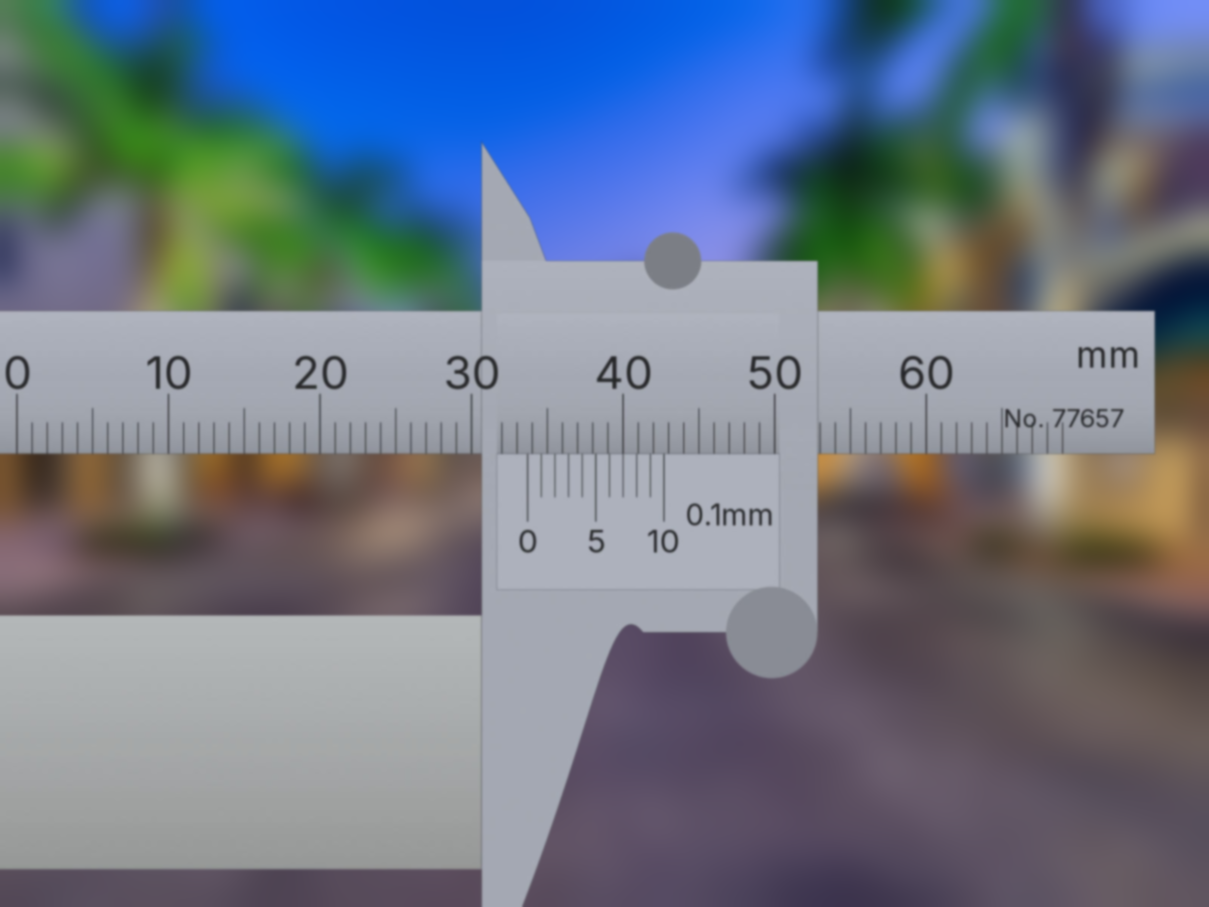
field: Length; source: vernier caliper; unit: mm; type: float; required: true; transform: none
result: 33.7 mm
